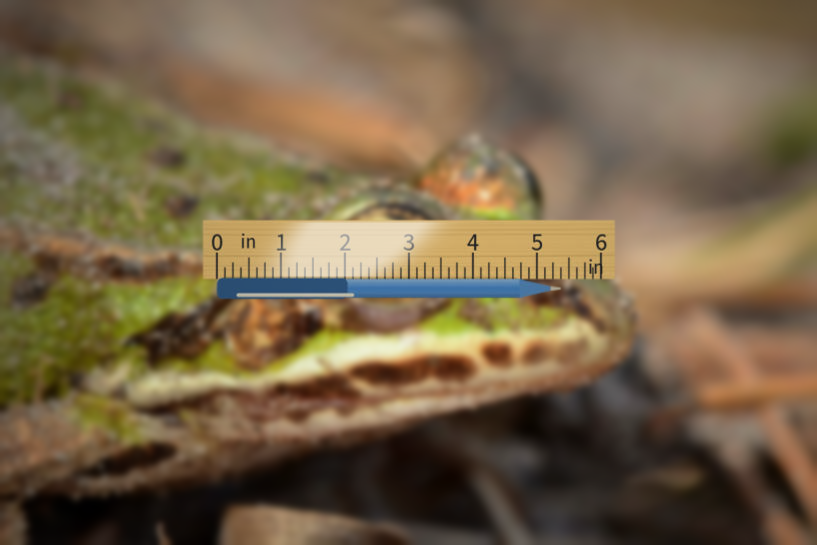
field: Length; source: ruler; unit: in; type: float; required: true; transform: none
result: 5.375 in
